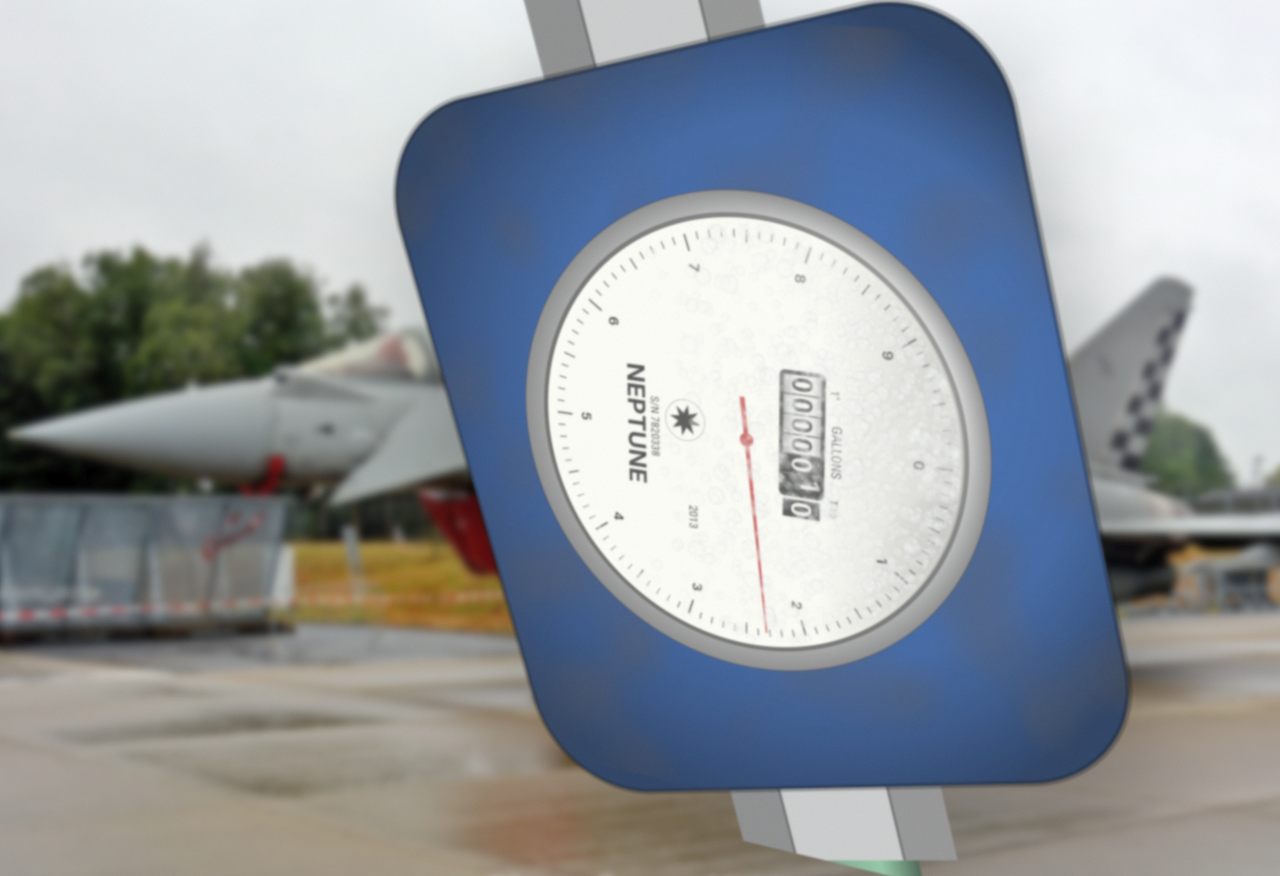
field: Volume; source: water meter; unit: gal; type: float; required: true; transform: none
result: 12.3 gal
